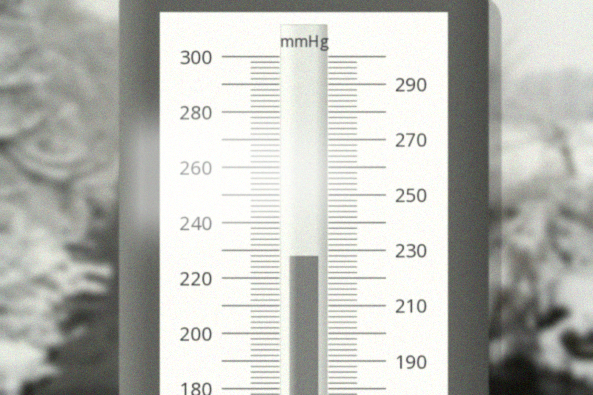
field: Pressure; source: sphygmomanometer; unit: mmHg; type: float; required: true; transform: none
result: 228 mmHg
